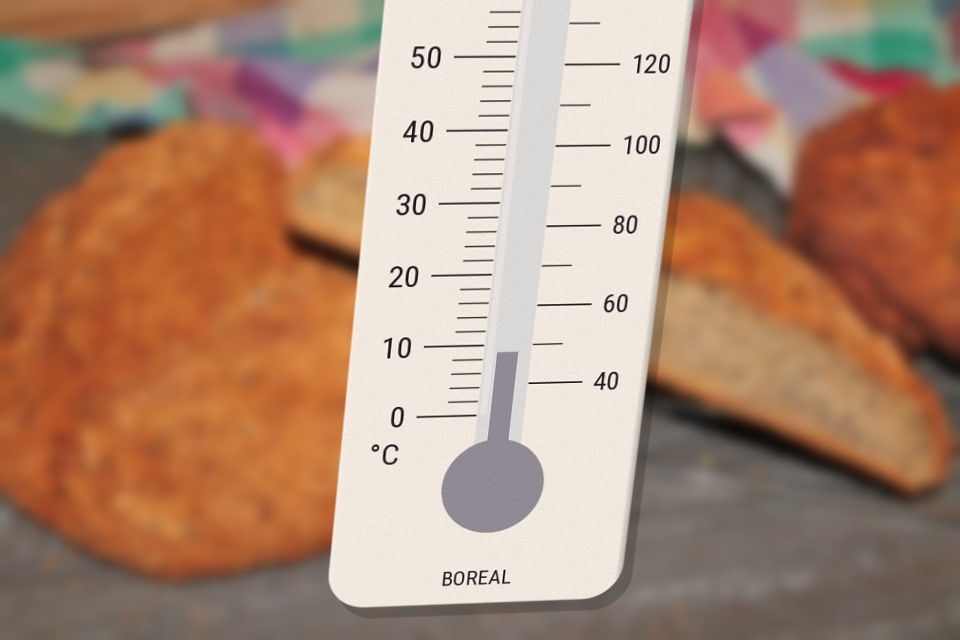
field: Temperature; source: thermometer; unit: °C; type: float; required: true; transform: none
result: 9 °C
